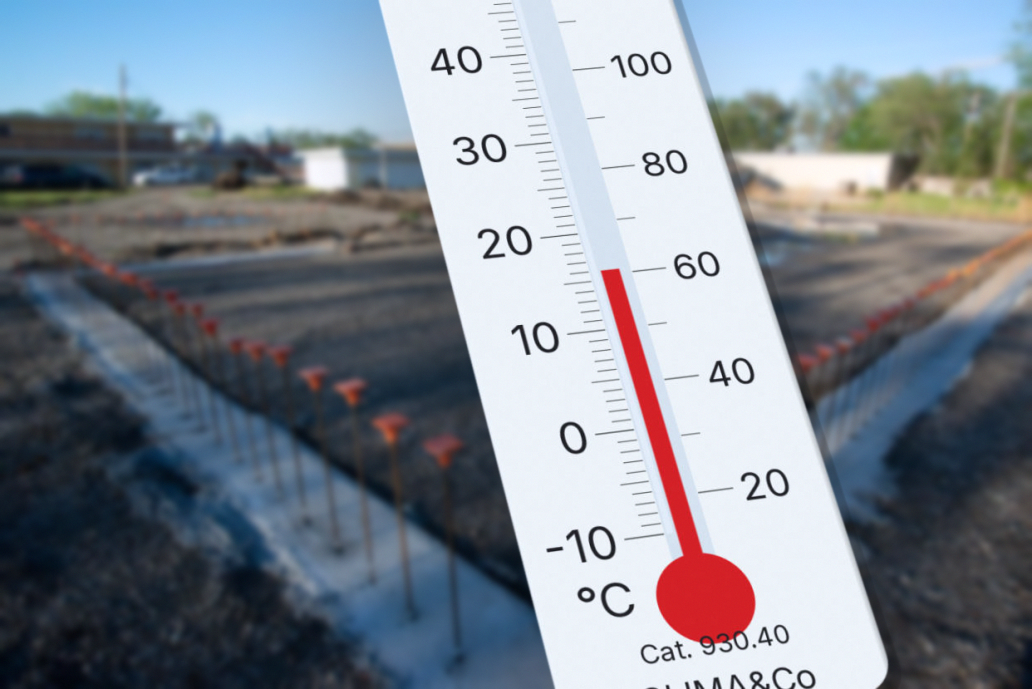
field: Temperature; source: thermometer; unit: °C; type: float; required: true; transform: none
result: 16 °C
